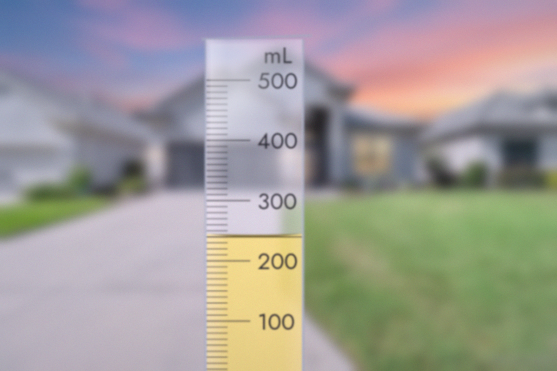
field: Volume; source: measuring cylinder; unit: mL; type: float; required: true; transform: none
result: 240 mL
